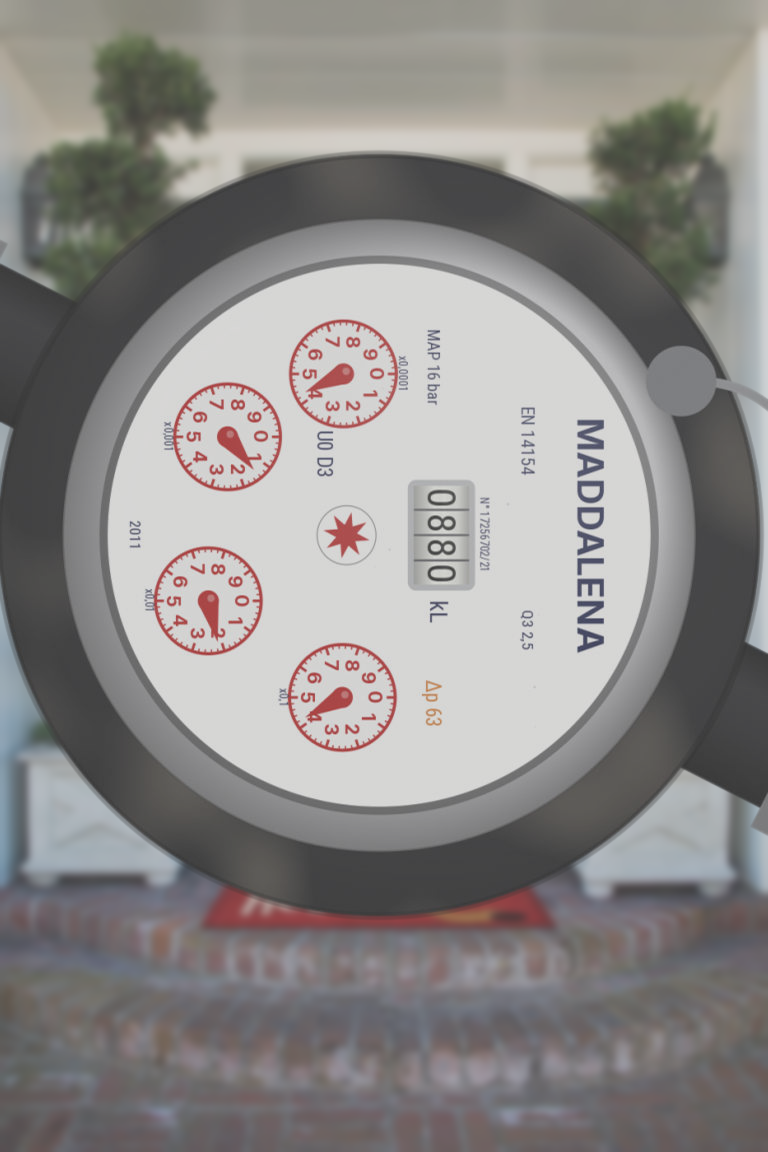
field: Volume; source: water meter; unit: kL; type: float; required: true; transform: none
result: 880.4214 kL
